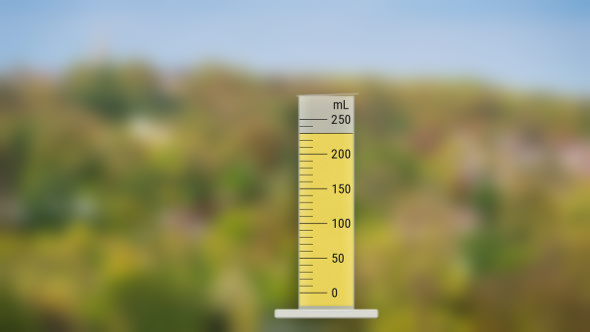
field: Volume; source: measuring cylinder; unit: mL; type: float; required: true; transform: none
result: 230 mL
